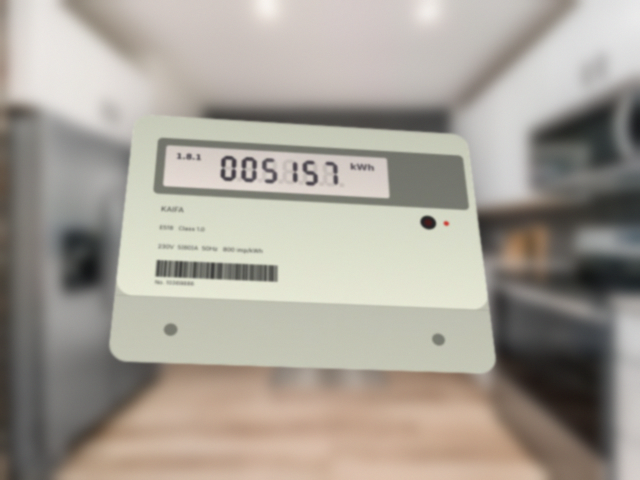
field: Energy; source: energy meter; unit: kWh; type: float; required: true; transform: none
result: 5157 kWh
